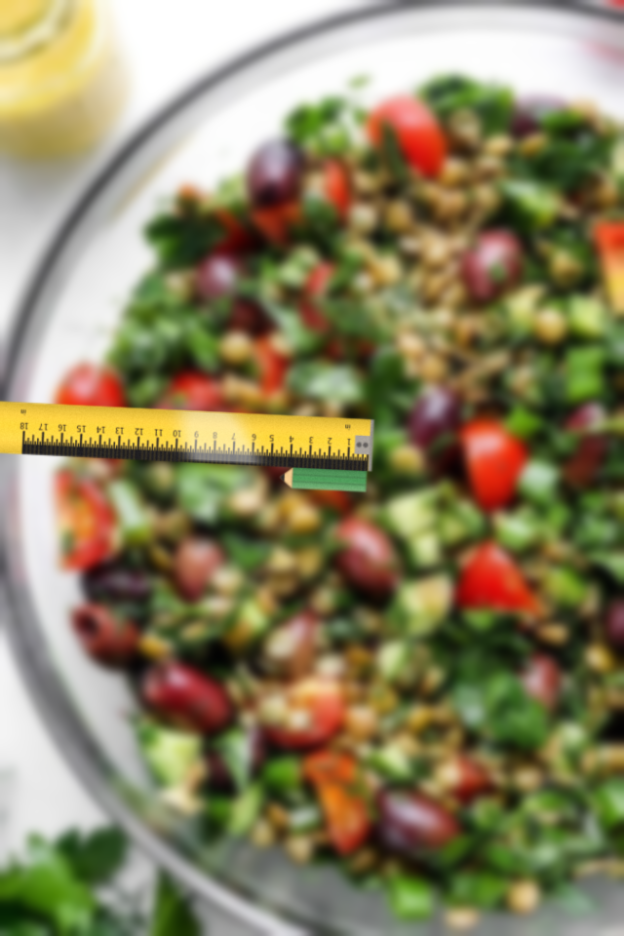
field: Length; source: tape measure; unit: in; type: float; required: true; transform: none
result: 4.5 in
